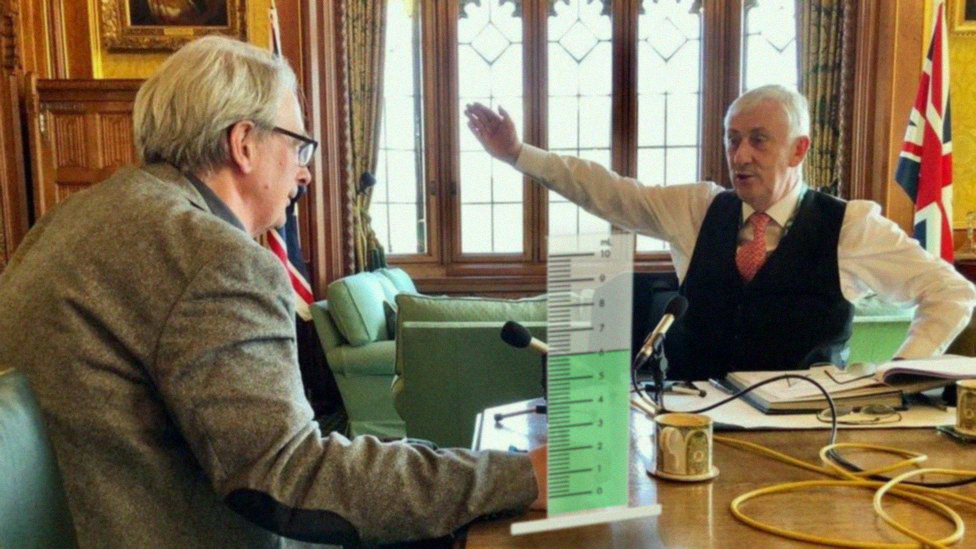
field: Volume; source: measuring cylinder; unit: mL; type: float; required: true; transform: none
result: 6 mL
